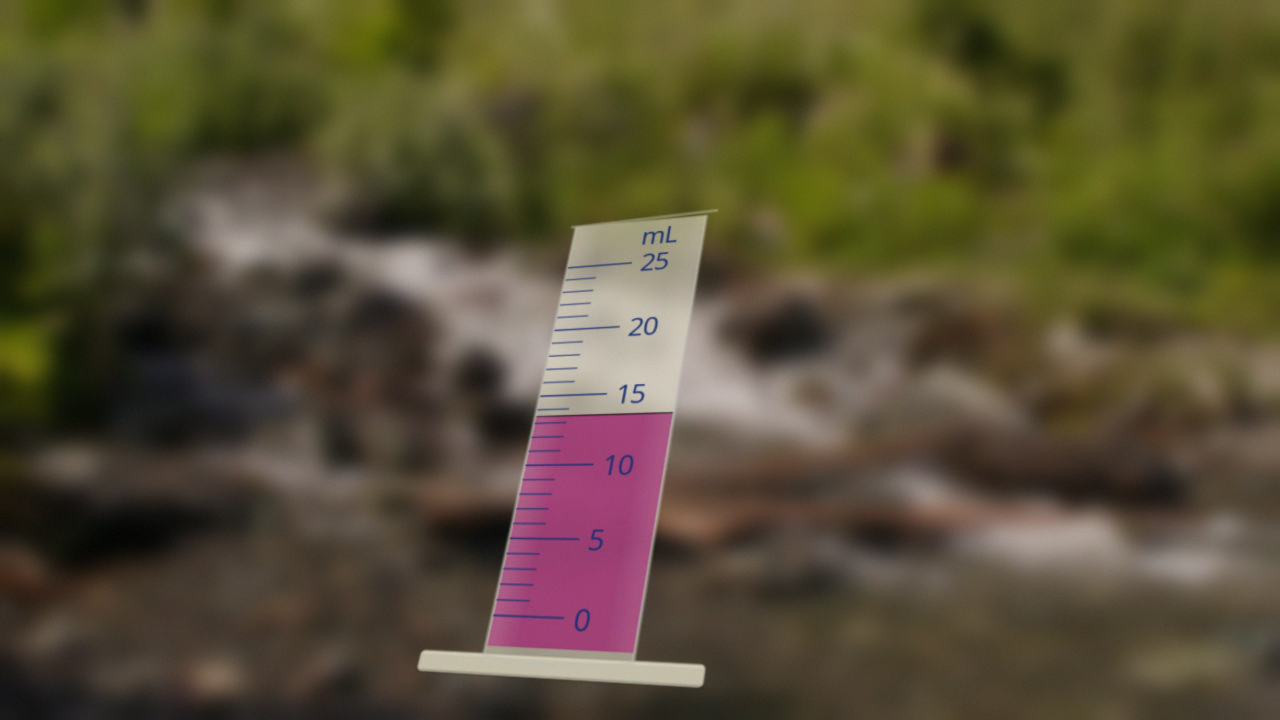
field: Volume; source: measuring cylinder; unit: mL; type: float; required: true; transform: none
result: 13.5 mL
